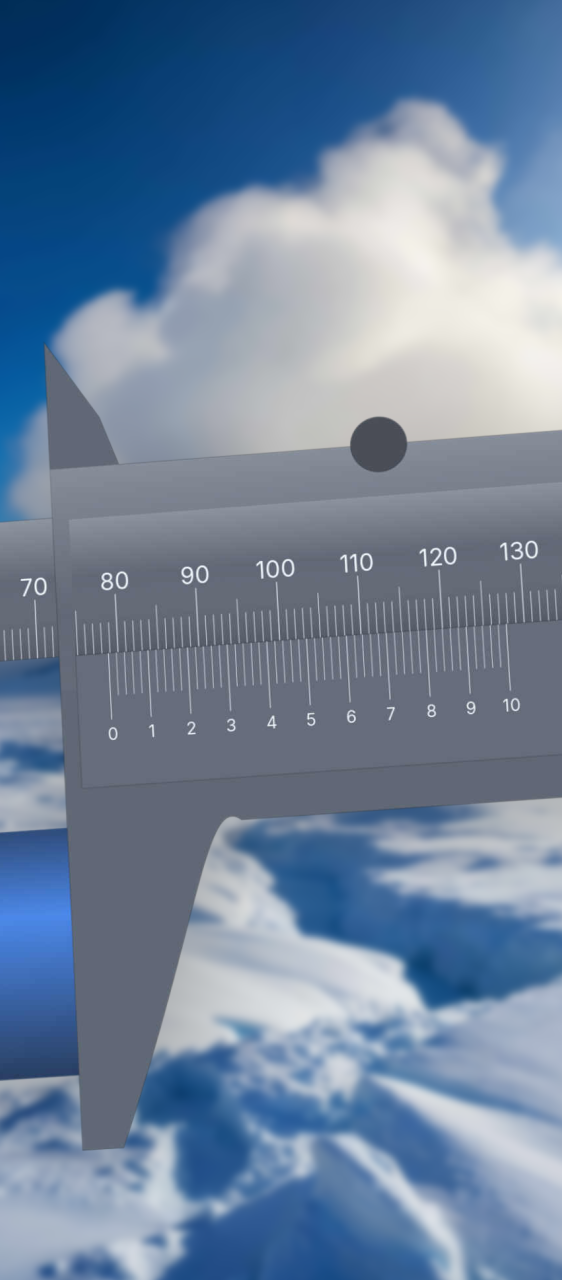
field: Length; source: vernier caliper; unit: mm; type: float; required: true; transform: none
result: 78.8 mm
